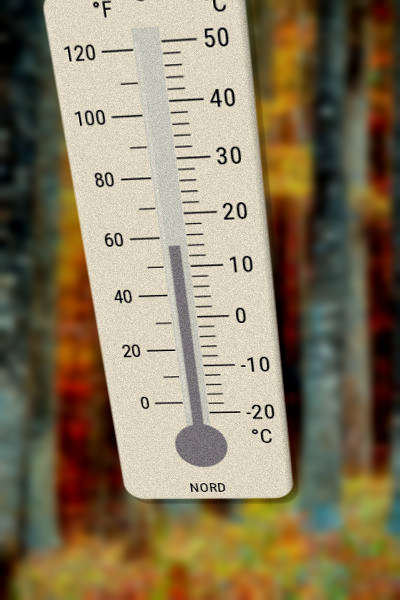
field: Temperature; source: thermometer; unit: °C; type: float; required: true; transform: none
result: 14 °C
